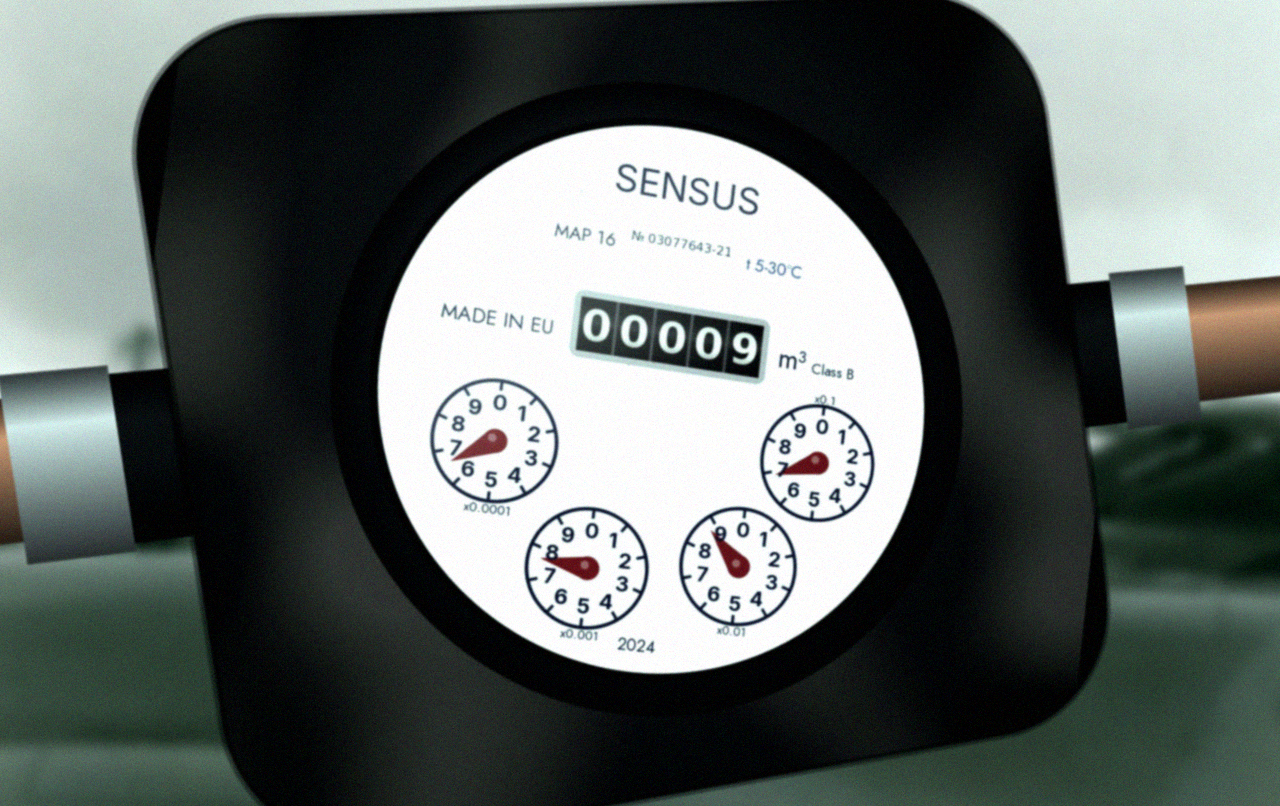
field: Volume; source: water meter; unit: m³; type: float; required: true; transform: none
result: 9.6876 m³
